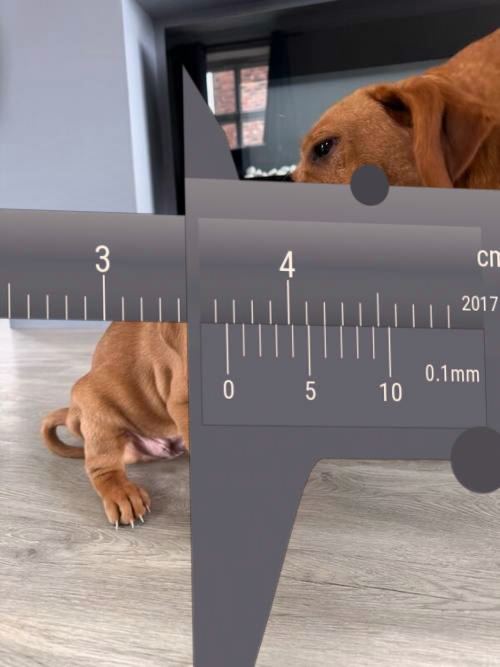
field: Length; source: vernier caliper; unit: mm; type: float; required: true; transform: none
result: 36.6 mm
